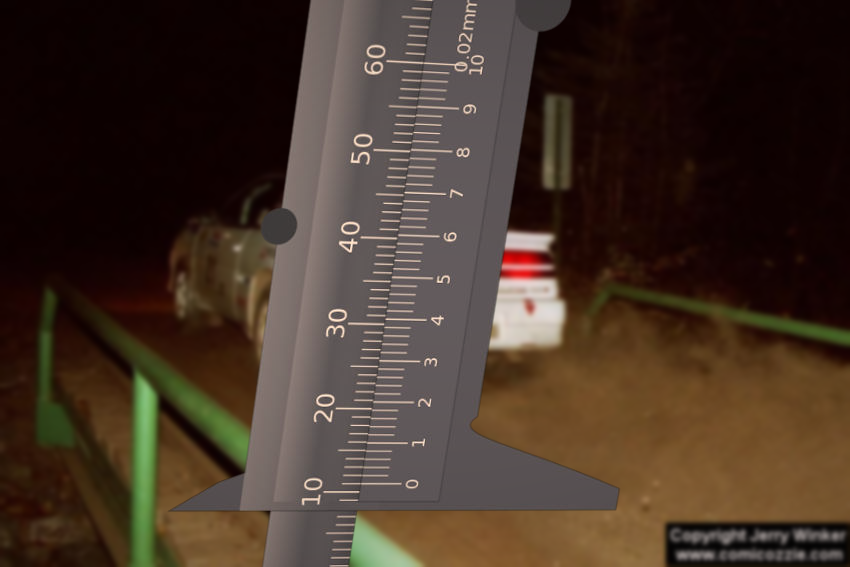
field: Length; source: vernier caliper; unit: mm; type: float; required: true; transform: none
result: 11.0 mm
